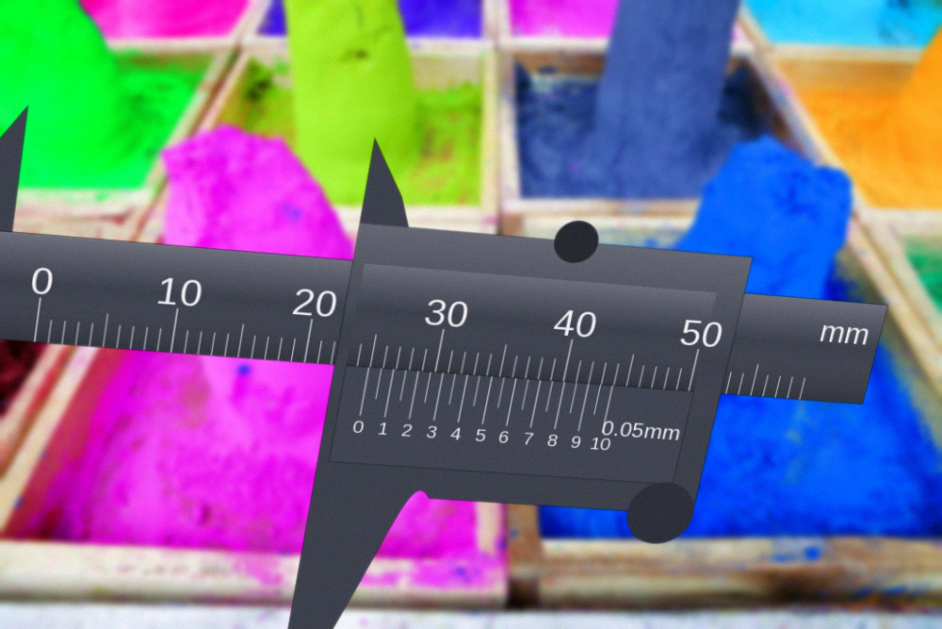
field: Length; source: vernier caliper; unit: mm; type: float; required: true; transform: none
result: 24.9 mm
